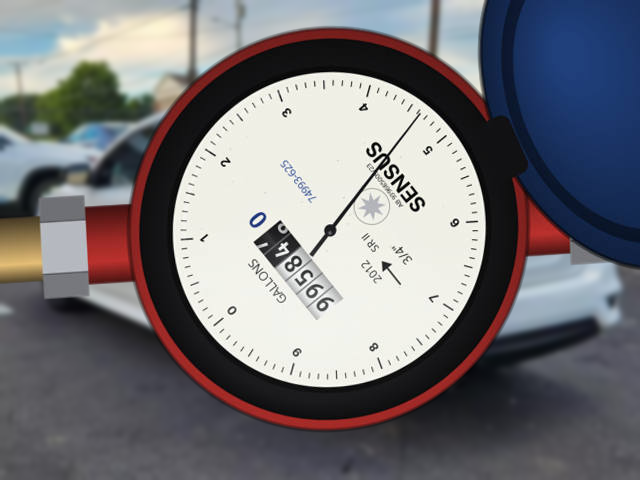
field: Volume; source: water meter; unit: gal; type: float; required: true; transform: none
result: 9958474.6 gal
